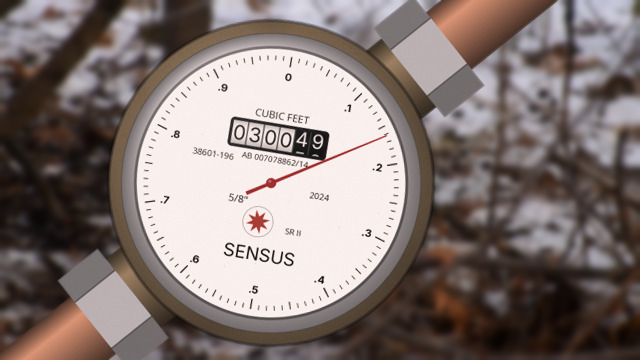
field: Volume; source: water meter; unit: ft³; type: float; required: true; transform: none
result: 30049.16 ft³
